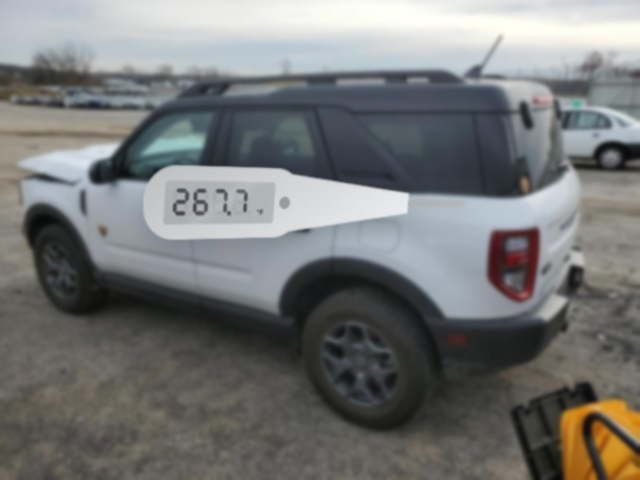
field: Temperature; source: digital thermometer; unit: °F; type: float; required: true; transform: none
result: 267.7 °F
